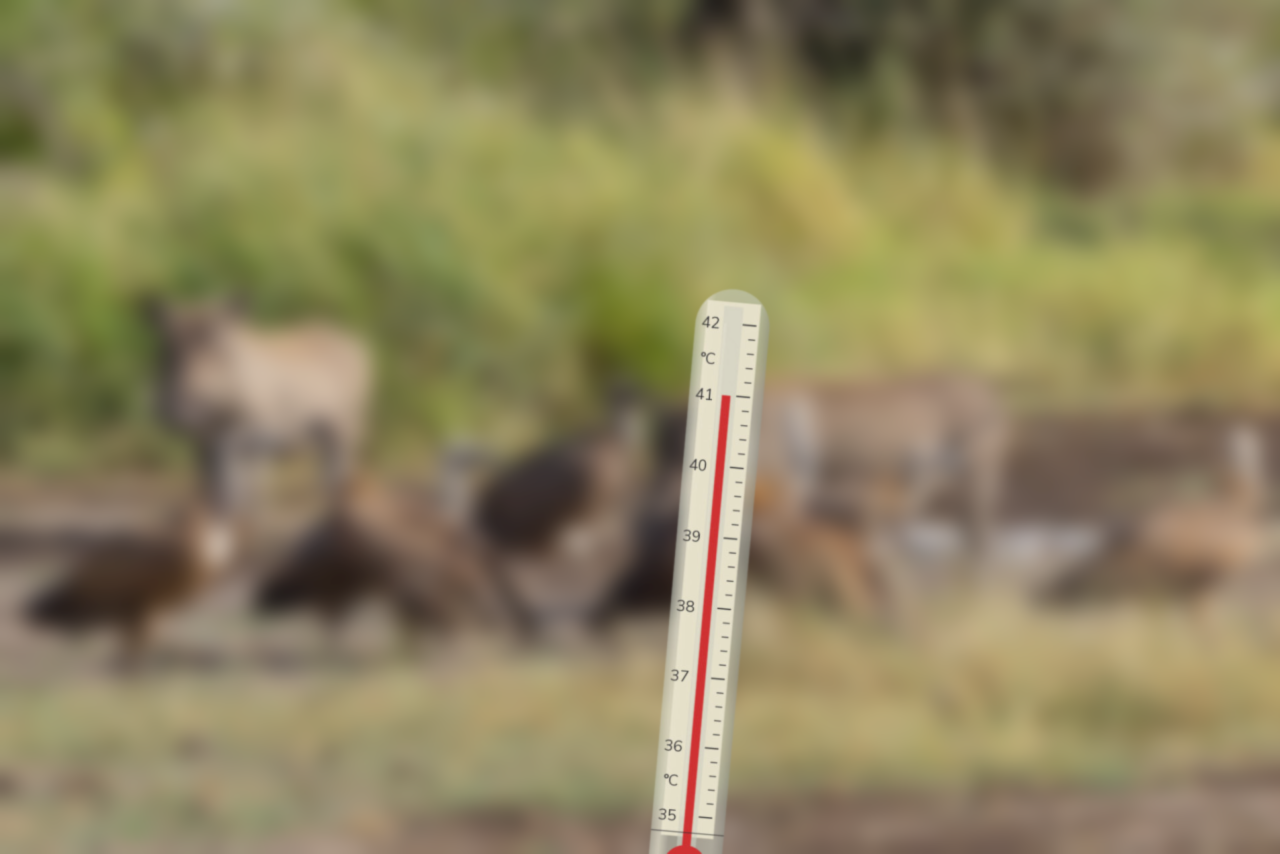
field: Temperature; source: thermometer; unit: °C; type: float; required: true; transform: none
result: 41 °C
